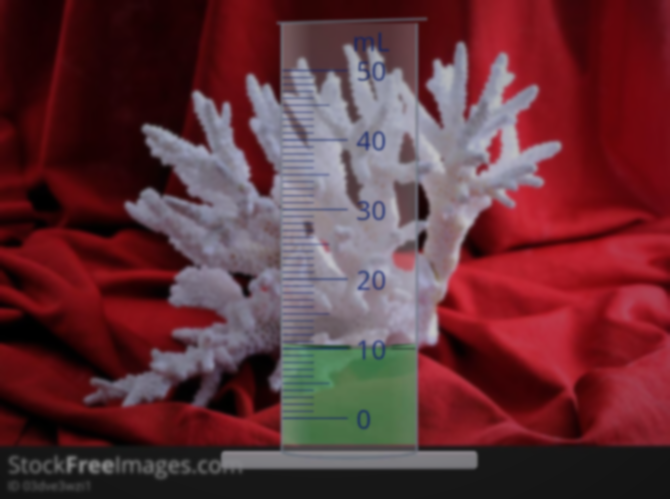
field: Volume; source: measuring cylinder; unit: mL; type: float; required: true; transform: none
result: 10 mL
